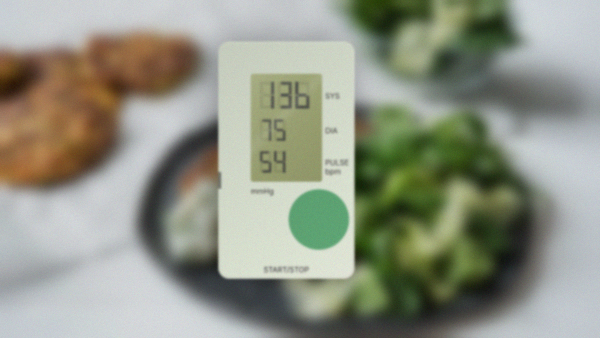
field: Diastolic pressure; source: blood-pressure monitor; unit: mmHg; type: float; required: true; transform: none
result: 75 mmHg
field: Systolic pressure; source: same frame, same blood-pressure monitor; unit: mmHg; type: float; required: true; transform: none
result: 136 mmHg
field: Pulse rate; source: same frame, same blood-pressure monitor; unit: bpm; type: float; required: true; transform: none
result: 54 bpm
